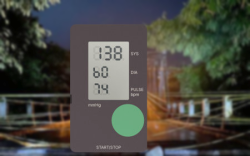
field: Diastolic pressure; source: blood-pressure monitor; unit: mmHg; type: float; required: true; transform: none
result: 60 mmHg
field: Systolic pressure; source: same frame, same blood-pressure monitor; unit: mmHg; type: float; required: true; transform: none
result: 138 mmHg
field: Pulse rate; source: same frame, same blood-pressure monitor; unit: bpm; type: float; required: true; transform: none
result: 74 bpm
